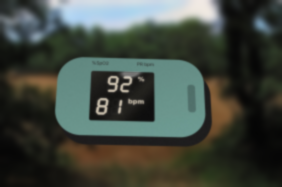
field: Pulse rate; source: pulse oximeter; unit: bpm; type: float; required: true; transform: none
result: 81 bpm
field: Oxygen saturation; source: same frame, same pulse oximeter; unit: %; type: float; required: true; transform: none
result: 92 %
